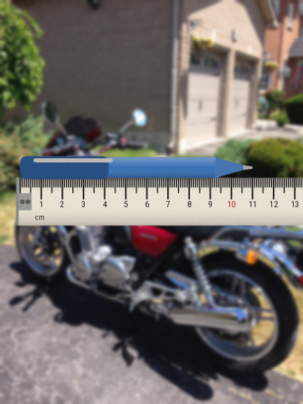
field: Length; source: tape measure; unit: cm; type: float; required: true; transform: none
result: 11 cm
